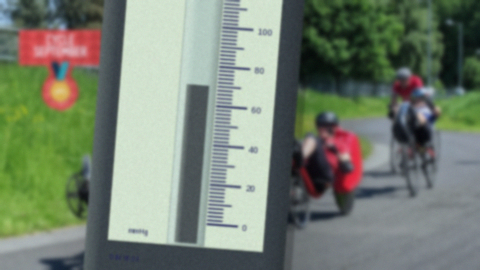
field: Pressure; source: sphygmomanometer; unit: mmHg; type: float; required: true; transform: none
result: 70 mmHg
